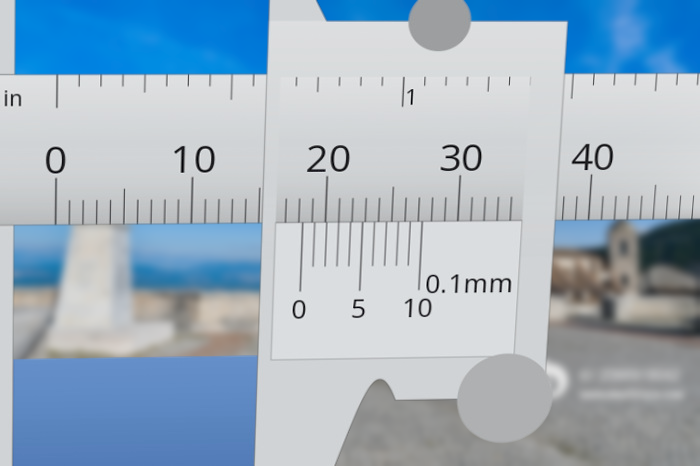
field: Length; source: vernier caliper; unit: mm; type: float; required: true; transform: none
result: 18.3 mm
